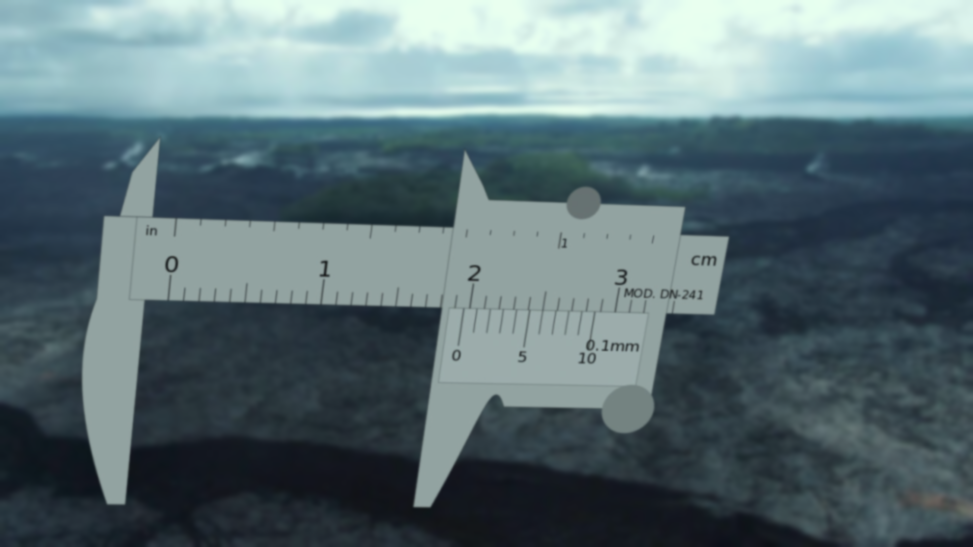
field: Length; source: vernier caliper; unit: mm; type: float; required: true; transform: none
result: 19.6 mm
